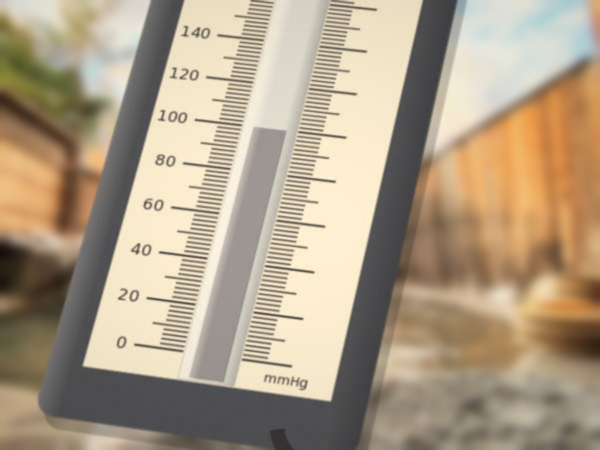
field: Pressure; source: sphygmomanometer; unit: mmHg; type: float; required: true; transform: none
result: 100 mmHg
